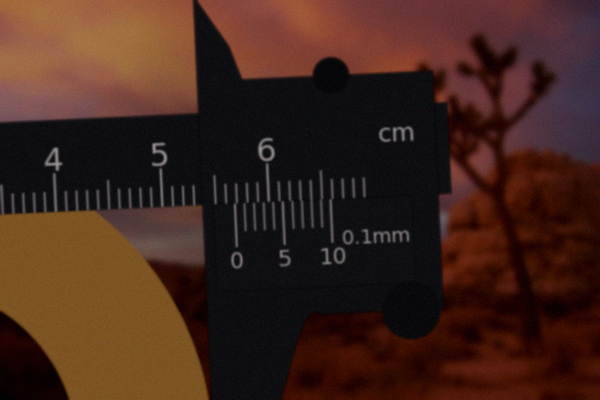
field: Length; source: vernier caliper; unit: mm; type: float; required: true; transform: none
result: 56.8 mm
